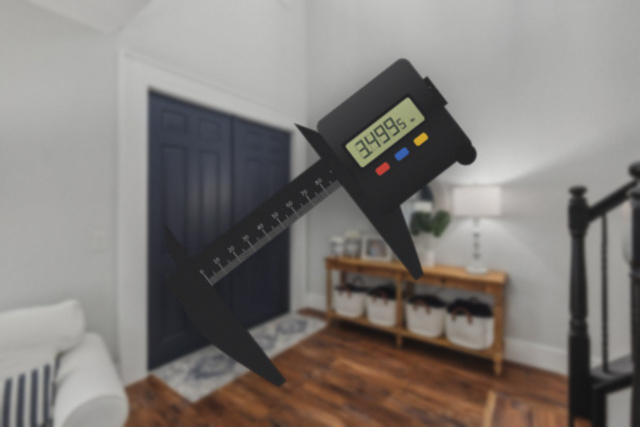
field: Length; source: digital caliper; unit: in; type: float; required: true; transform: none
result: 3.4995 in
